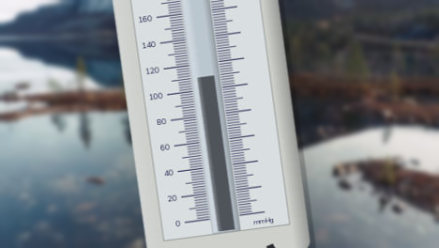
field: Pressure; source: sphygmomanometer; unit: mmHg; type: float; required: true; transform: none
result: 110 mmHg
